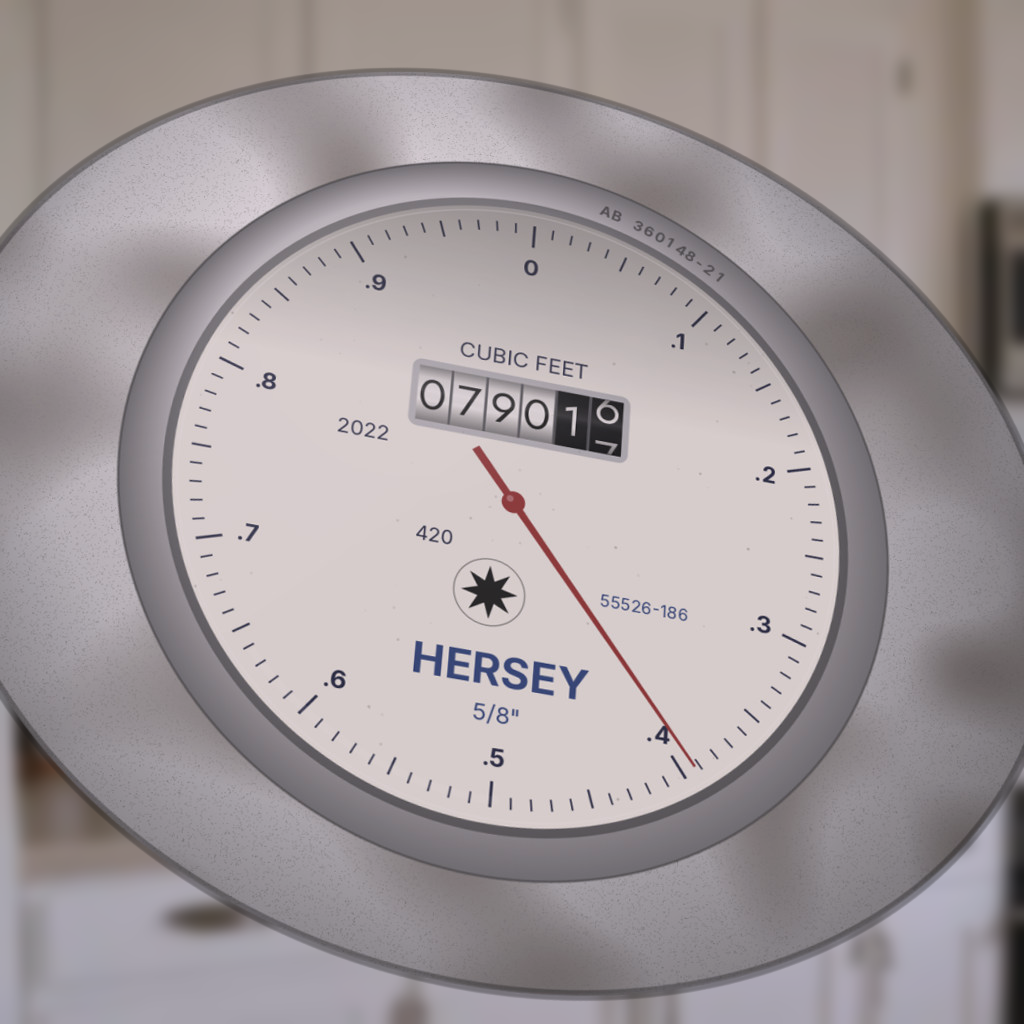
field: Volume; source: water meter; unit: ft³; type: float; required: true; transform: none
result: 79016.39 ft³
